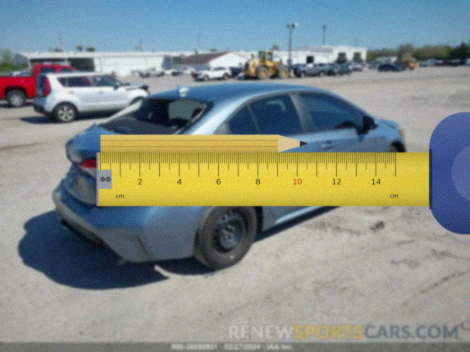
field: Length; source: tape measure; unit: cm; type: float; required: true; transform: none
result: 10.5 cm
